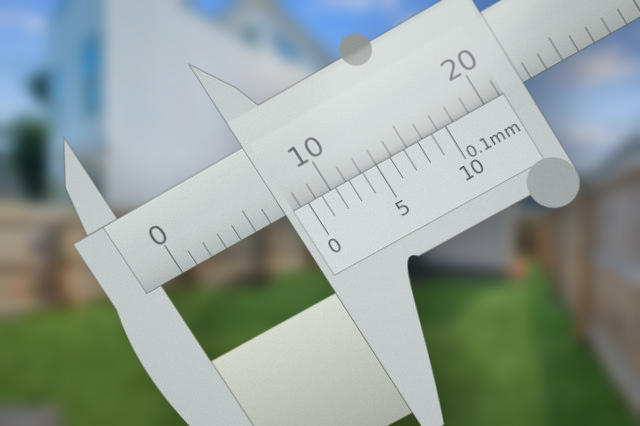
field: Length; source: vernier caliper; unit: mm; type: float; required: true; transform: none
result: 8.5 mm
